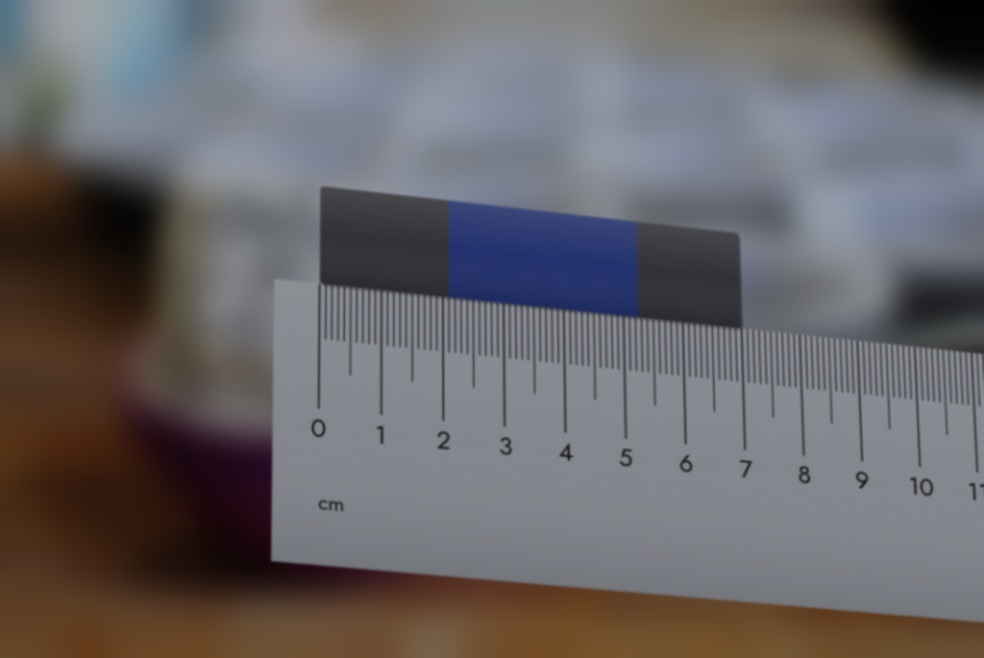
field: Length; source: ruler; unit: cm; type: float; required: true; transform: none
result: 7 cm
